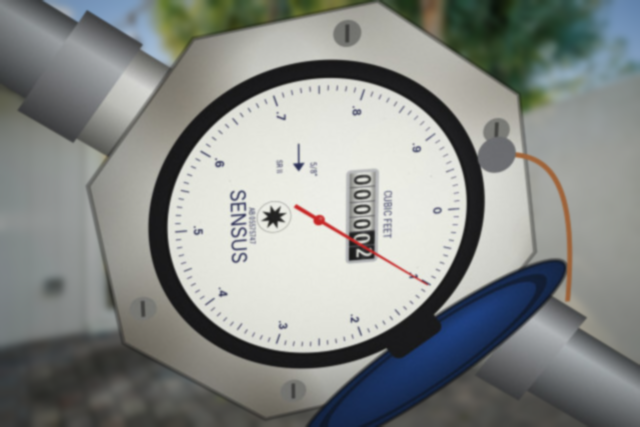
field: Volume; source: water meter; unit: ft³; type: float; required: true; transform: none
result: 2.10 ft³
